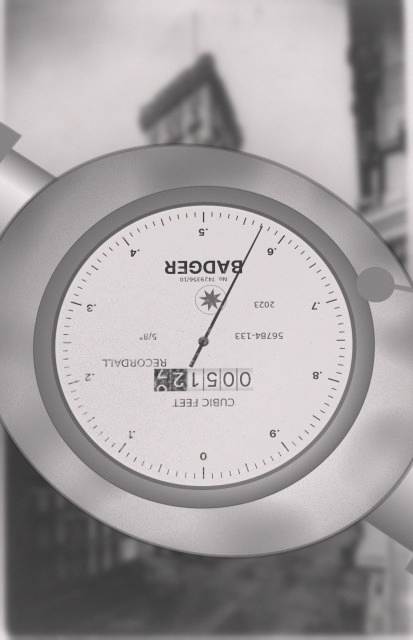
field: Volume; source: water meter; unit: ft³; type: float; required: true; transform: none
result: 5126.57 ft³
